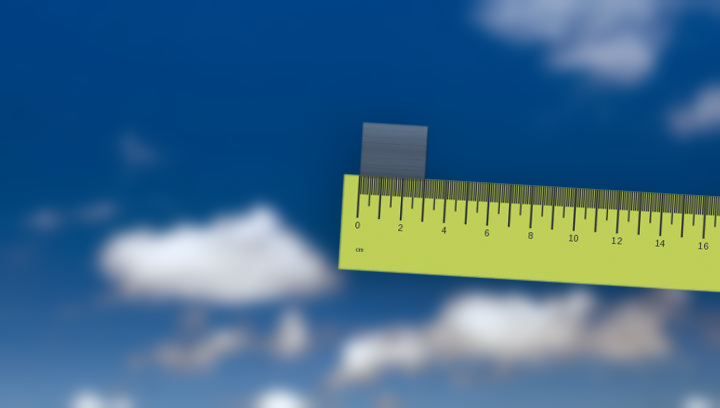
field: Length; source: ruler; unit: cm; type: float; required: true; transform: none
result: 3 cm
